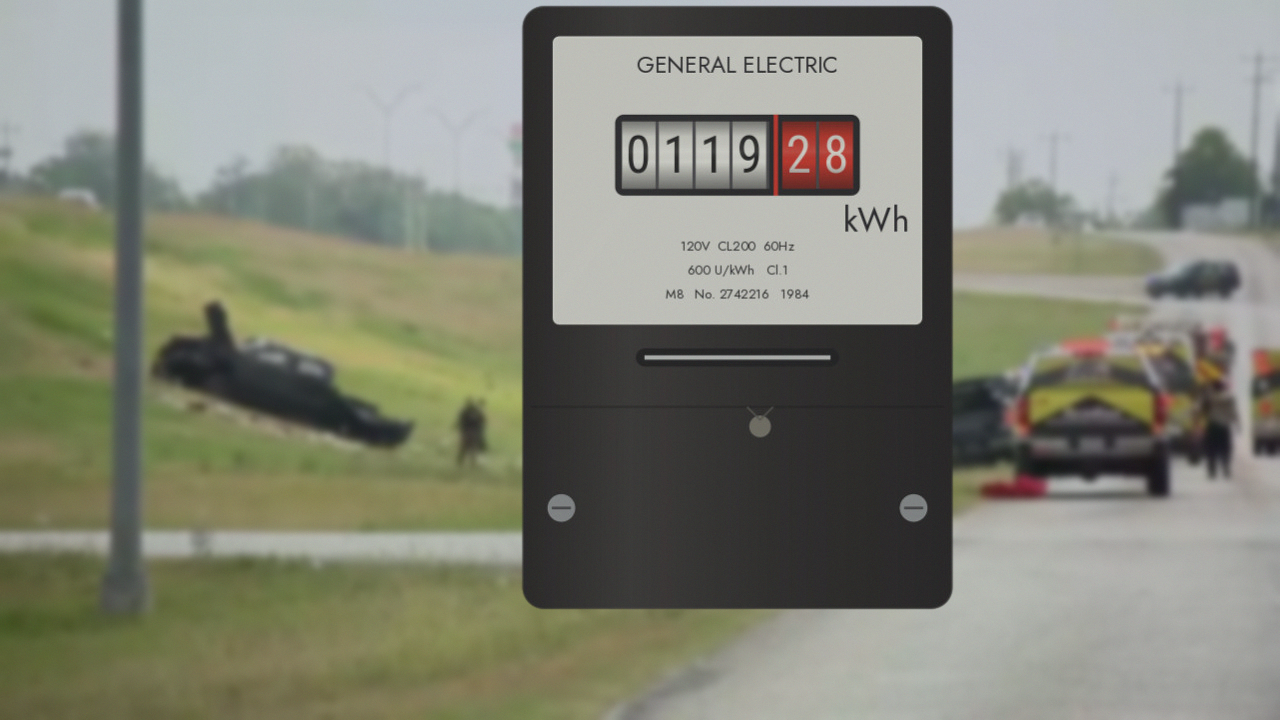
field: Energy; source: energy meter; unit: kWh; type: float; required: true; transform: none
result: 119.28 kWh
